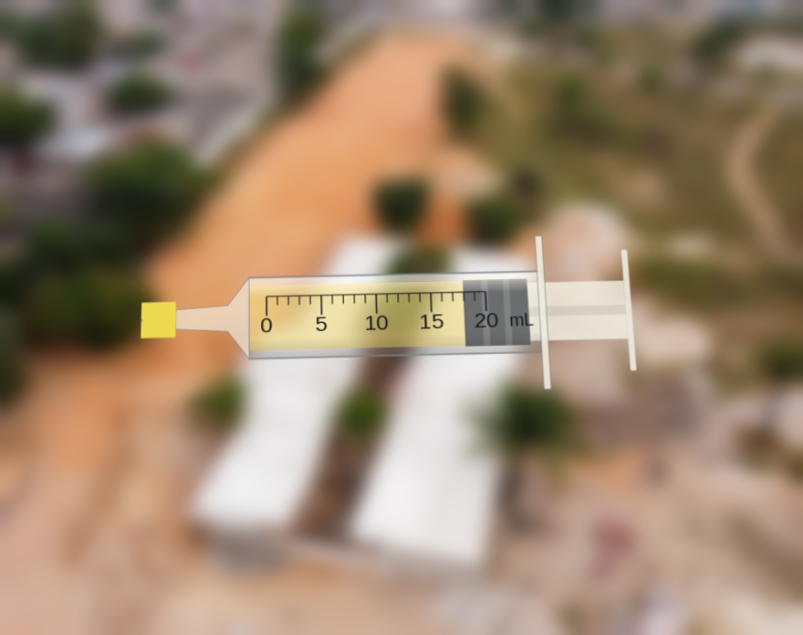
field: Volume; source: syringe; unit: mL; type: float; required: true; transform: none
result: 18 mL
